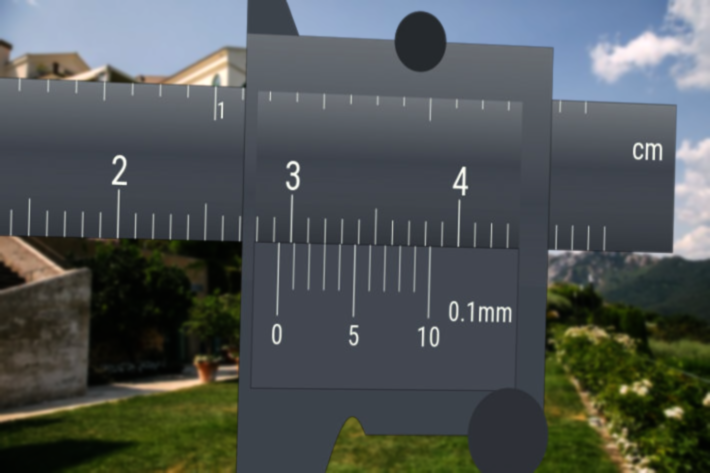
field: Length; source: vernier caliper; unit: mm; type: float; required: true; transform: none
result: 29.3 mm
